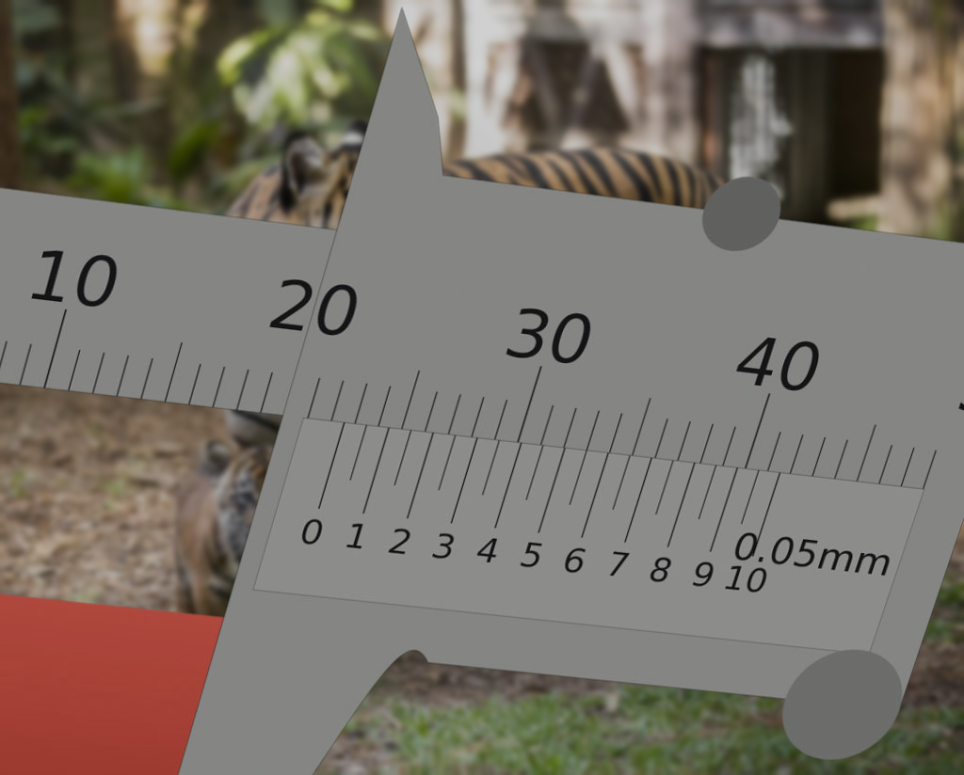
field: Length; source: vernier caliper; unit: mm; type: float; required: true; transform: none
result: 22.55 mm
